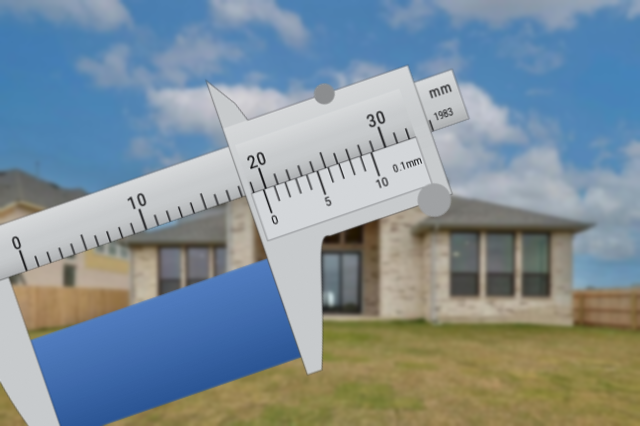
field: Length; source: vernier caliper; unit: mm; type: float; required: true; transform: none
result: 19.8 mm
